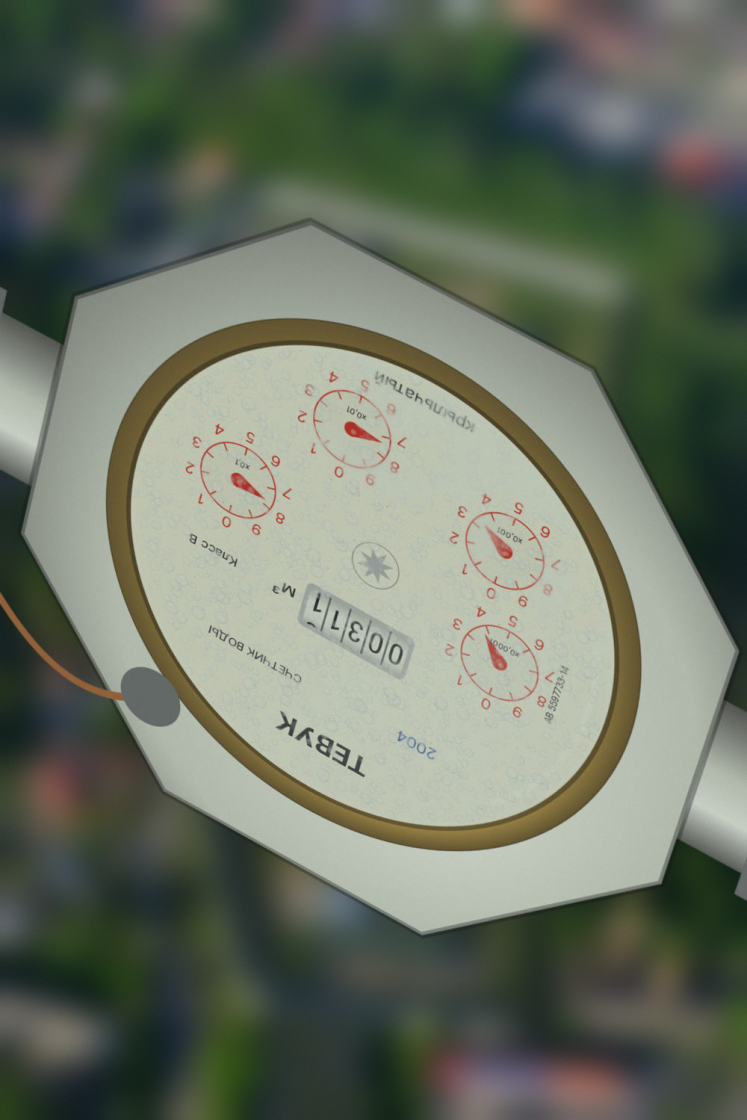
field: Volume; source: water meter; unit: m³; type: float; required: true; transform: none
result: 310.7733 m³
